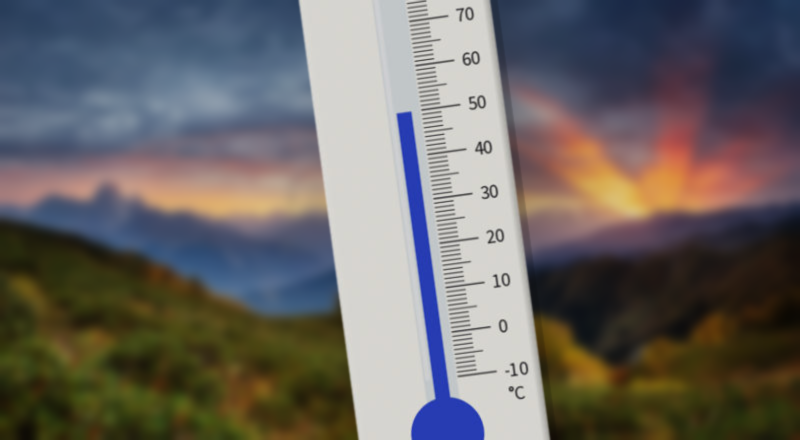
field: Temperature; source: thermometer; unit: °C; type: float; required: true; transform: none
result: 50 °C
